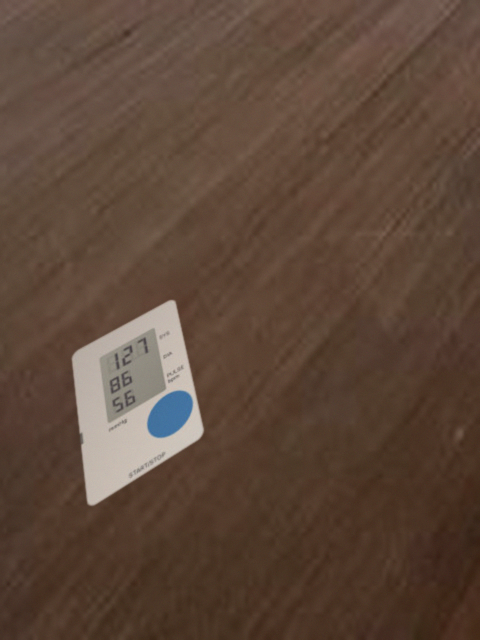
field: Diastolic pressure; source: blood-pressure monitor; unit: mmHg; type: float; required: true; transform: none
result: 86 mmHg
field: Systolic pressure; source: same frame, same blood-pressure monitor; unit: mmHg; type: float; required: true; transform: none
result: 127 mmHg
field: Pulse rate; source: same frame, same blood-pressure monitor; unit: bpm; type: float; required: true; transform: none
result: 56 bpm
